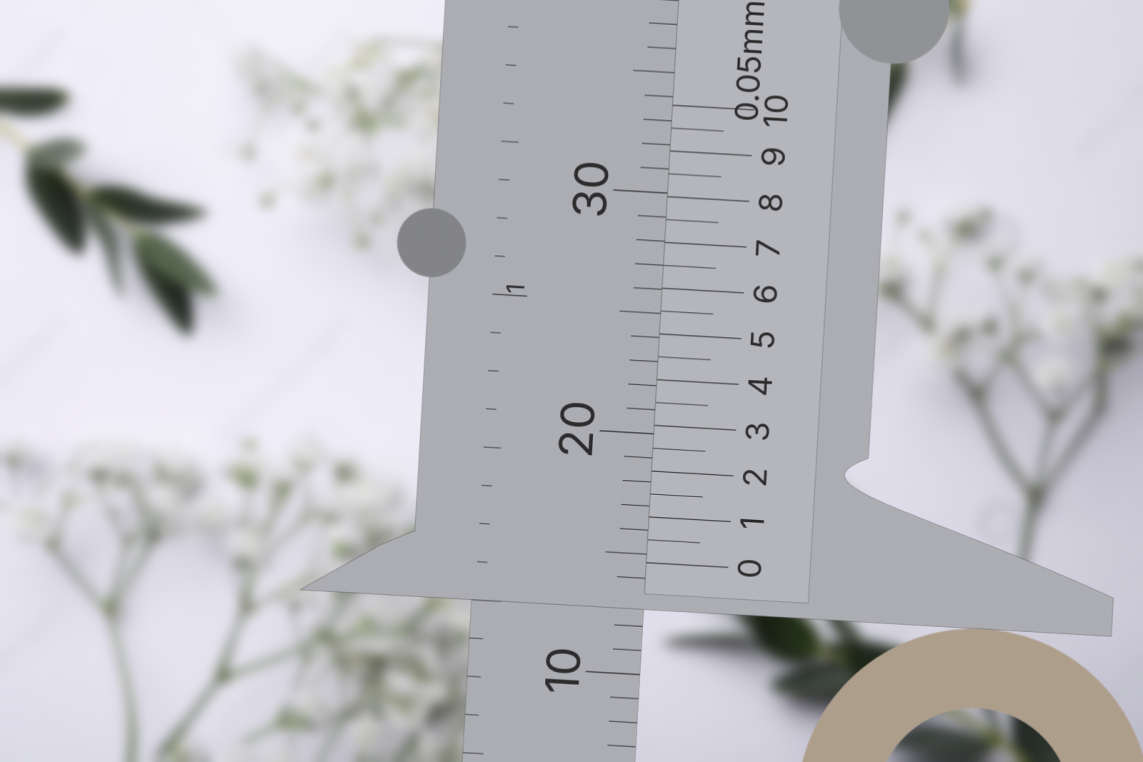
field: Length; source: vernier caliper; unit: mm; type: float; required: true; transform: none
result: 14.65 mm
